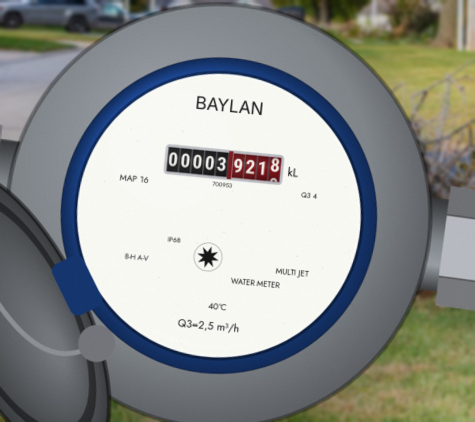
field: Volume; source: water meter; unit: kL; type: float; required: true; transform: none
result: 3.9218 kL
